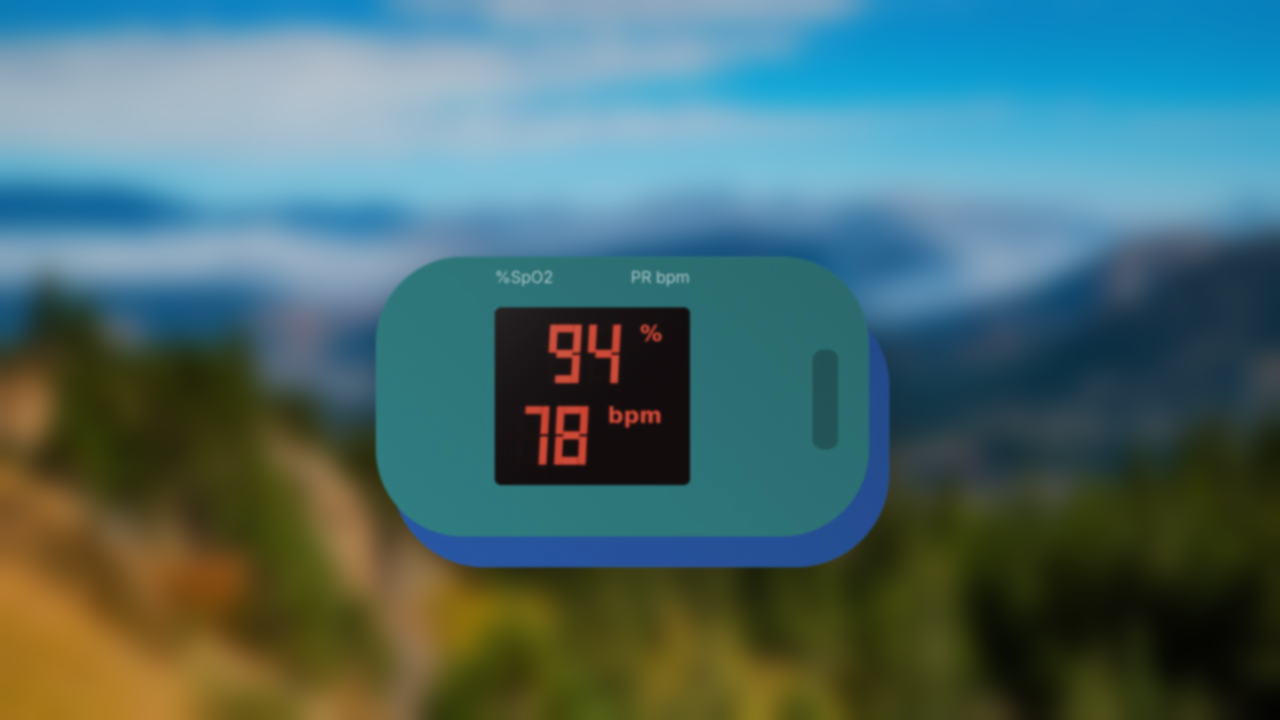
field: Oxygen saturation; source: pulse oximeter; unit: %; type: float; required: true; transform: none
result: 94 %
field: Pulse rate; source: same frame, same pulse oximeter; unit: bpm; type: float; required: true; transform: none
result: 78 bpm
